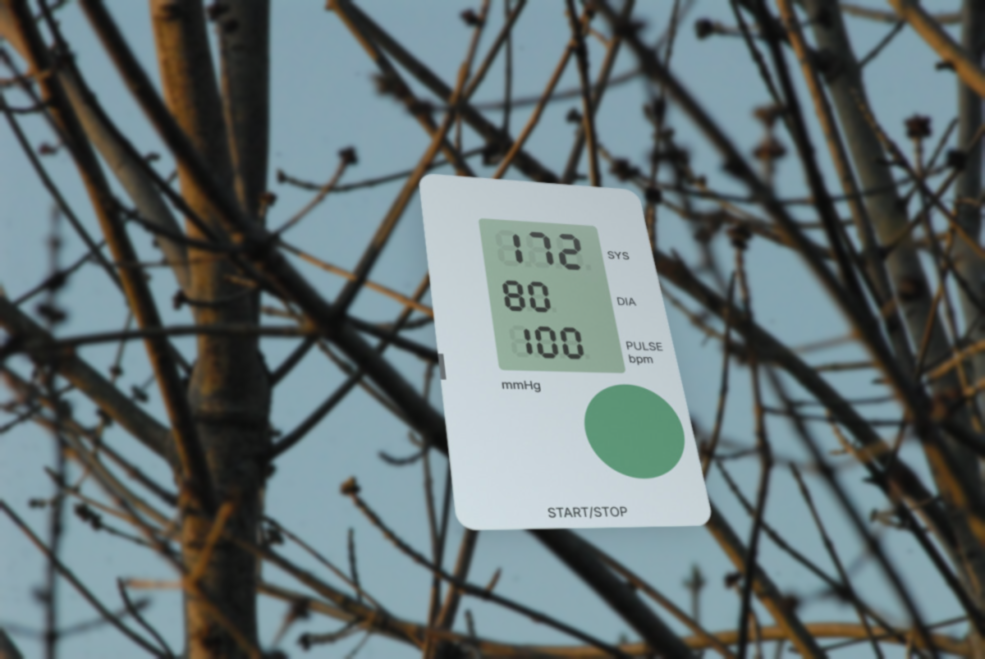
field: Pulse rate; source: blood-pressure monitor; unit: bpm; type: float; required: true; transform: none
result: 100 bpm
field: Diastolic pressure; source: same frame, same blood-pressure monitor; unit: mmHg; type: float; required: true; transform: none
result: 80 mmHg
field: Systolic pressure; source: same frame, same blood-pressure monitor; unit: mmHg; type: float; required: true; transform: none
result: 172 mmHg
